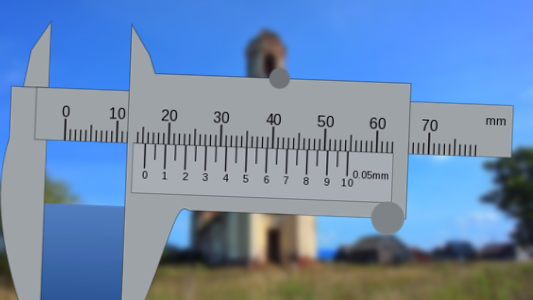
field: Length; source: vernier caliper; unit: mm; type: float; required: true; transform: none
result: 15.5 mm
